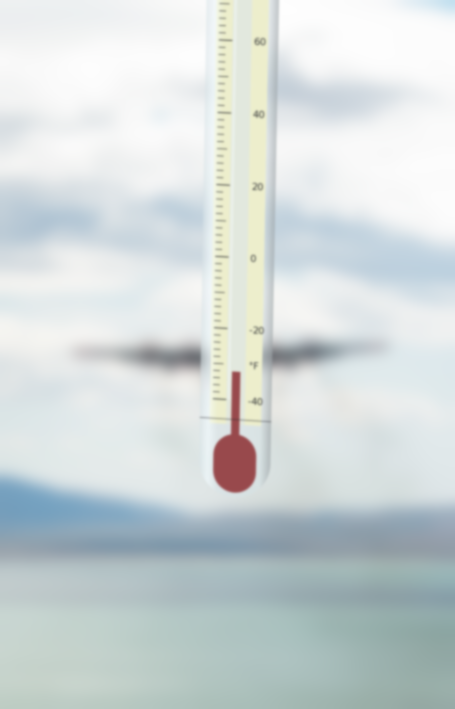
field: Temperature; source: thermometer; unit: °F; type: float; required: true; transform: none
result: -32 °F
